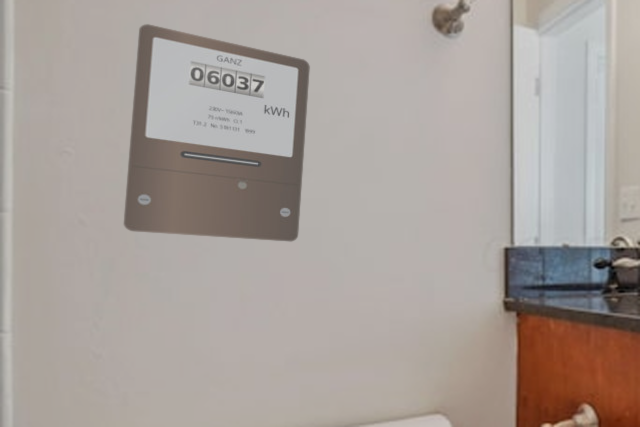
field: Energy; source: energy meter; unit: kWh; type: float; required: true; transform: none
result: 6037 kWh
